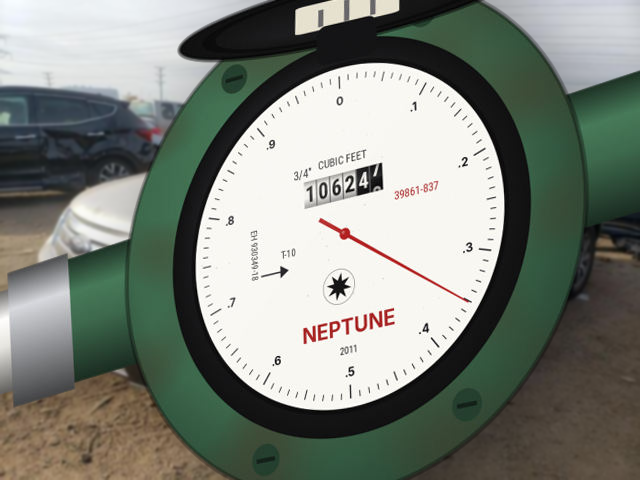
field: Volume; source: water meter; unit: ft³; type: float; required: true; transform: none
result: 106247.35 ft³
